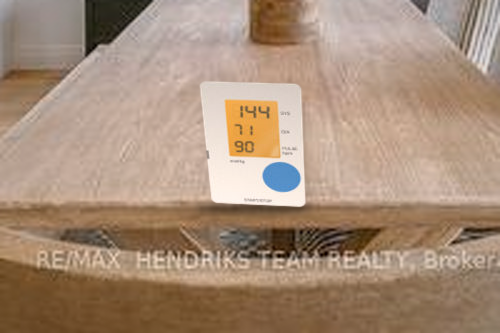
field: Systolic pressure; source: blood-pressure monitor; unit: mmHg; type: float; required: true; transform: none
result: 144 mmHg
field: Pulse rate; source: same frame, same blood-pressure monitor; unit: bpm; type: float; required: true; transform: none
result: 90 bpm
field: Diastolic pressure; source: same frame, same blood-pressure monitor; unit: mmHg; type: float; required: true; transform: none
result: 71 mmHg
